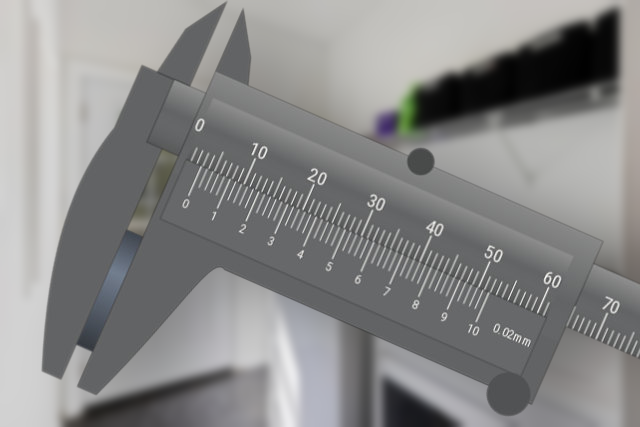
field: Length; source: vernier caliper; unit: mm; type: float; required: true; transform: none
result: 2.8 mm
